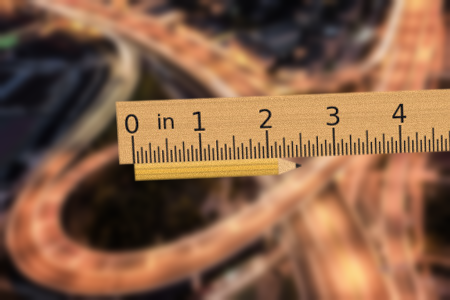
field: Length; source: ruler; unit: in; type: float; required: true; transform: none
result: 2.5 in
